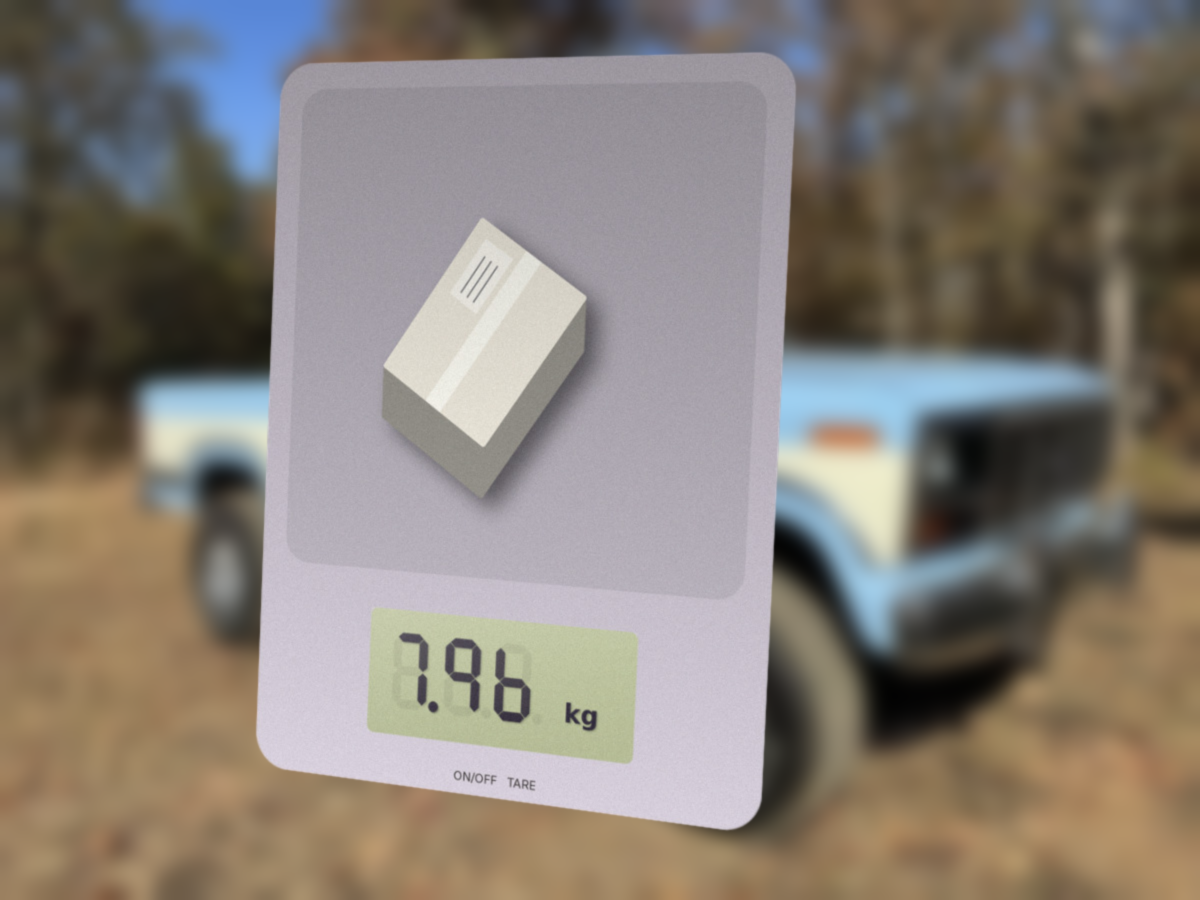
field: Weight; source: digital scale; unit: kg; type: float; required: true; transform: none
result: 7.96 kg
